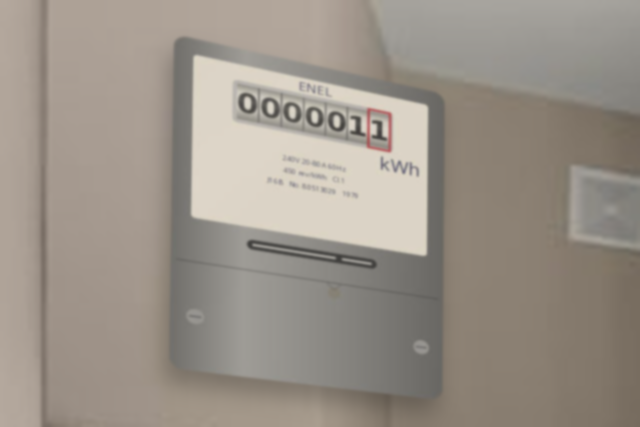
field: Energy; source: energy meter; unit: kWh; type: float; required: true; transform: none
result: 1.1 kWh
